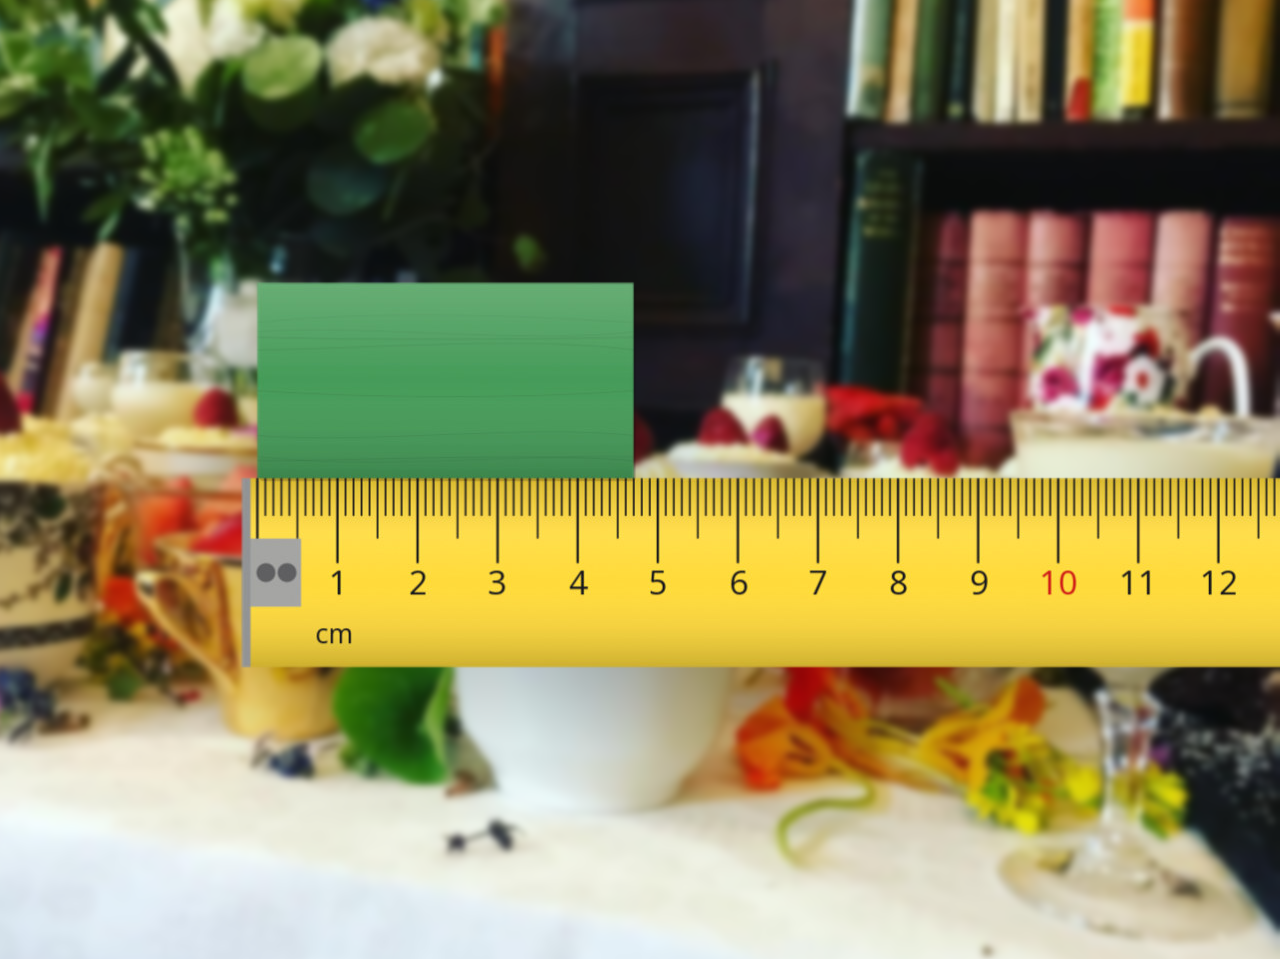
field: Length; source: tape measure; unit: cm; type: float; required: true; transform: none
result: 4.7 cm
